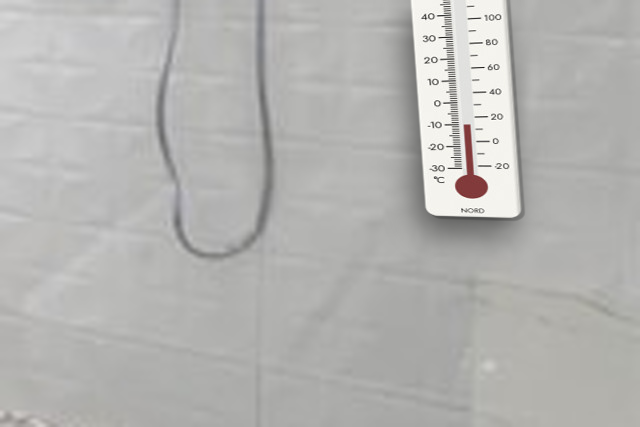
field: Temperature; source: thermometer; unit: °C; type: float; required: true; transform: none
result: -10 °C
